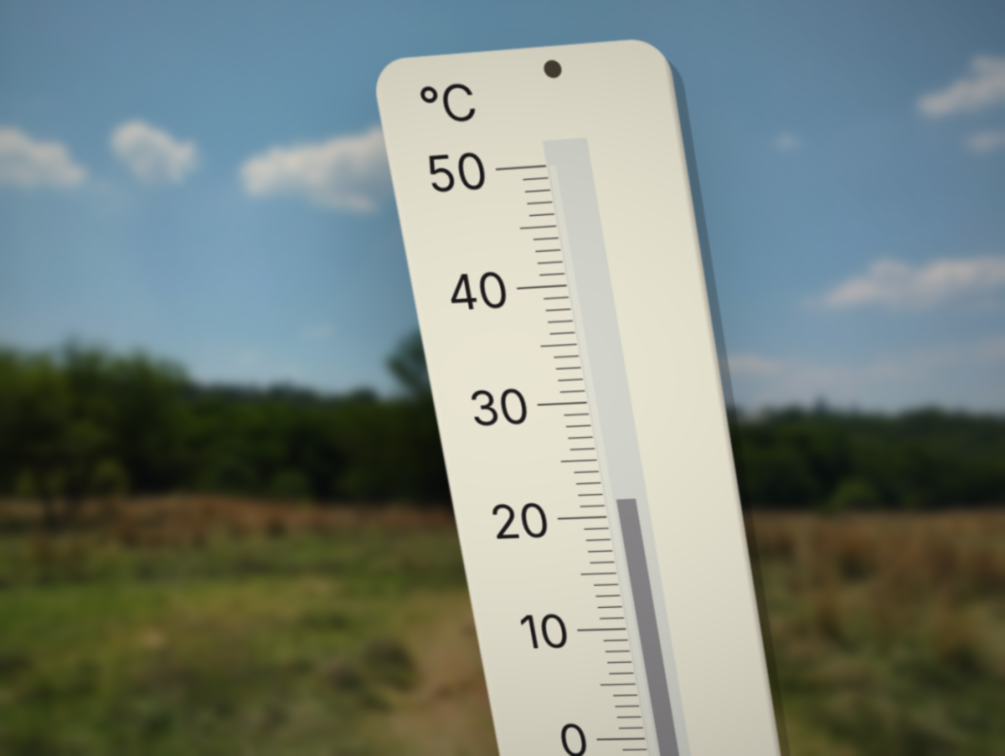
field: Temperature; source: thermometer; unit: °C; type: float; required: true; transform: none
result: 21.5 °C
